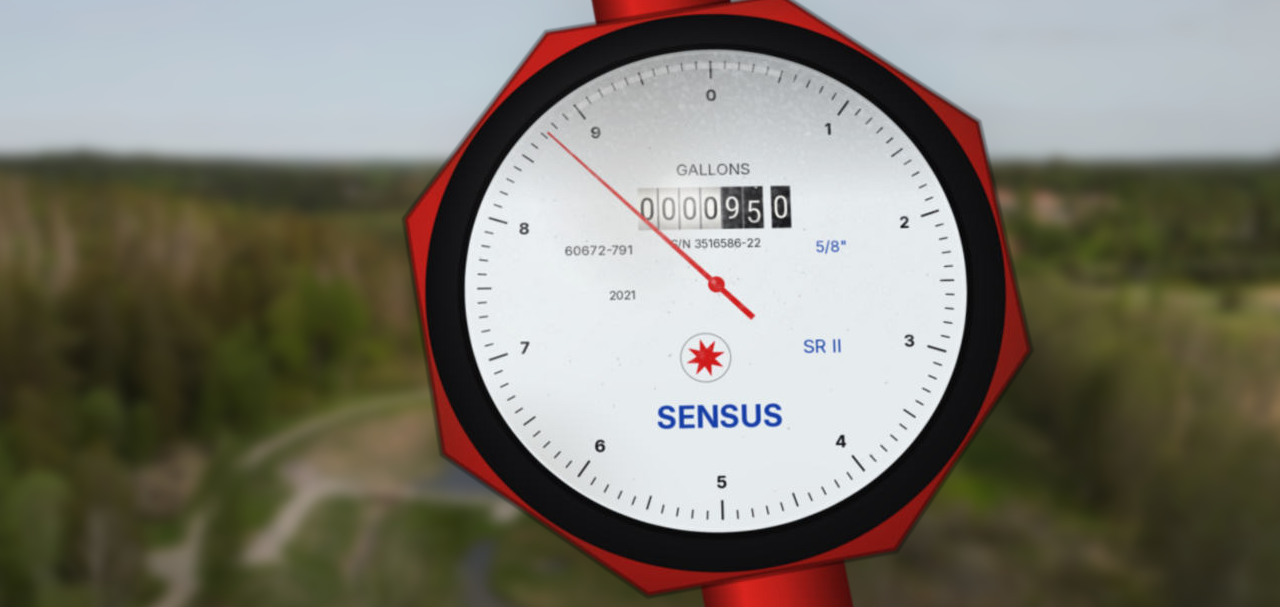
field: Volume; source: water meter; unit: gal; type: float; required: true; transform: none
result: 948.7 gal
